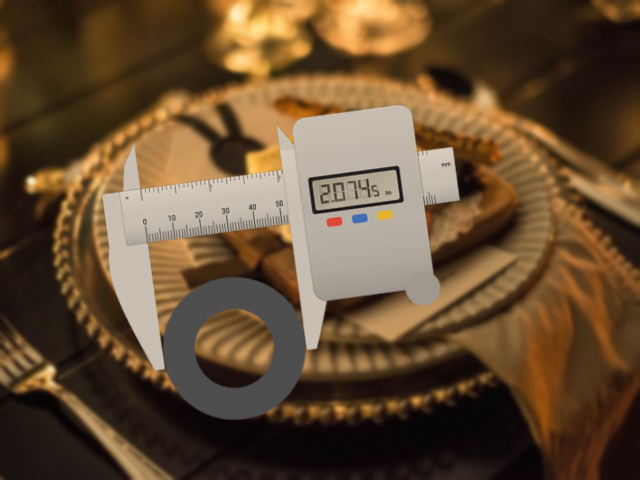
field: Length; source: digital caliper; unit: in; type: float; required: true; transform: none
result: 2.0745 in
